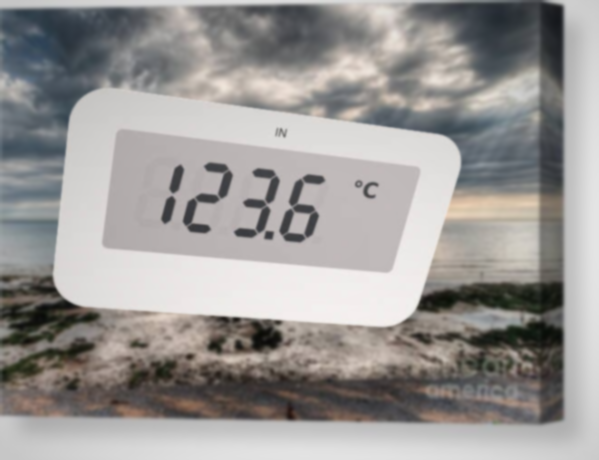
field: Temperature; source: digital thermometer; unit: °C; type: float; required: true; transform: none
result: 123.6 °C
